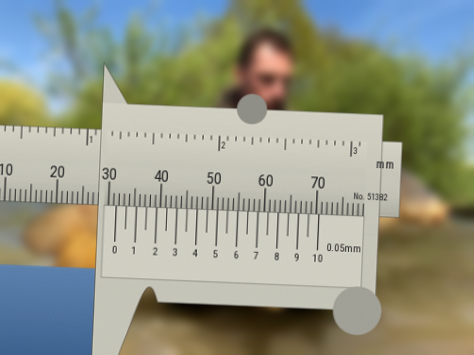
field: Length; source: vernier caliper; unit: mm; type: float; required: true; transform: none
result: 31.5 mm
